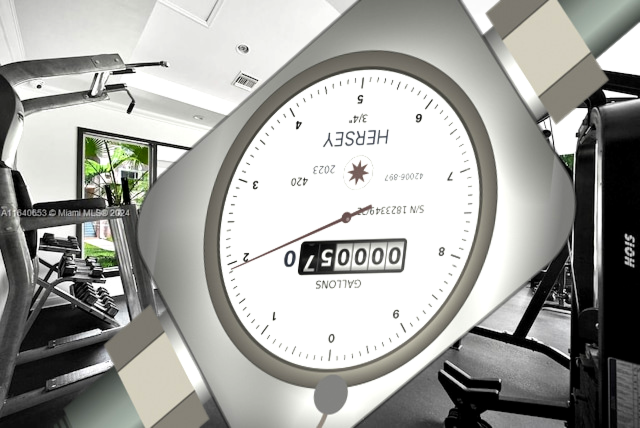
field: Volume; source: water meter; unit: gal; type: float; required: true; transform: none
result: 571.9 gal
